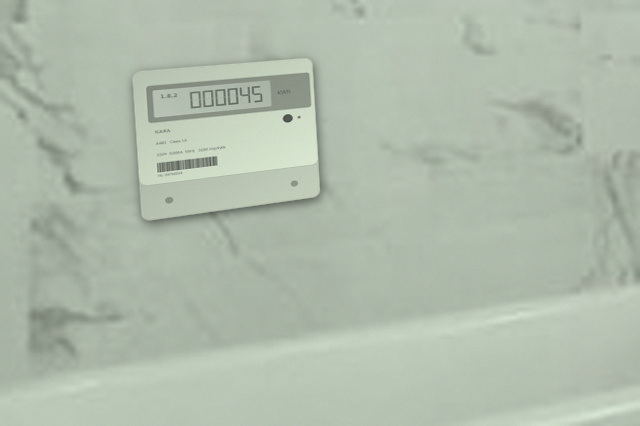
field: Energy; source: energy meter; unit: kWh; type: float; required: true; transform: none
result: 45 kWh
